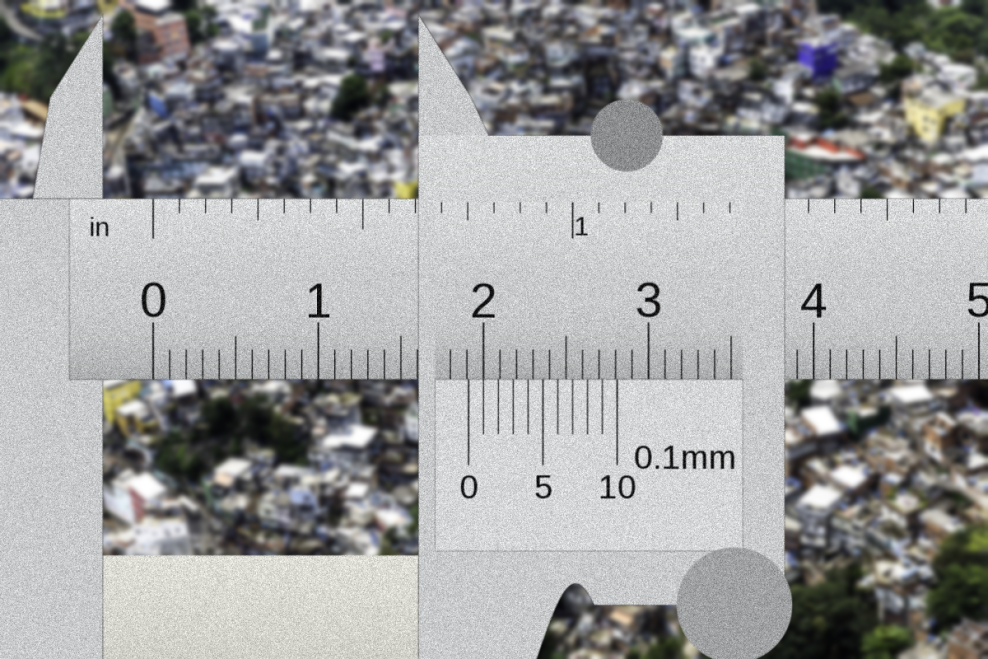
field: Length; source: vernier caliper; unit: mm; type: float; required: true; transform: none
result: 19.1 mm
